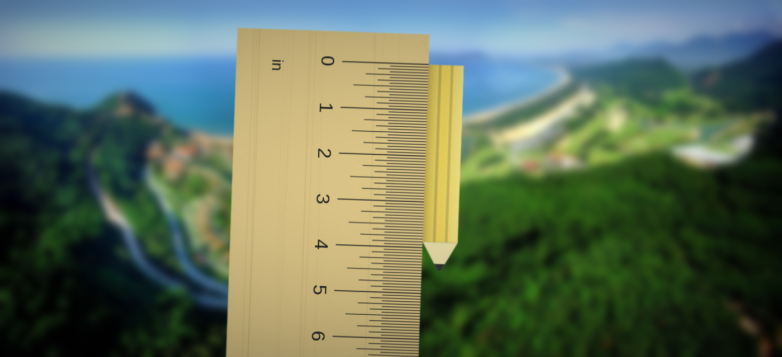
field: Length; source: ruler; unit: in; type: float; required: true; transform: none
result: 4.5 in
